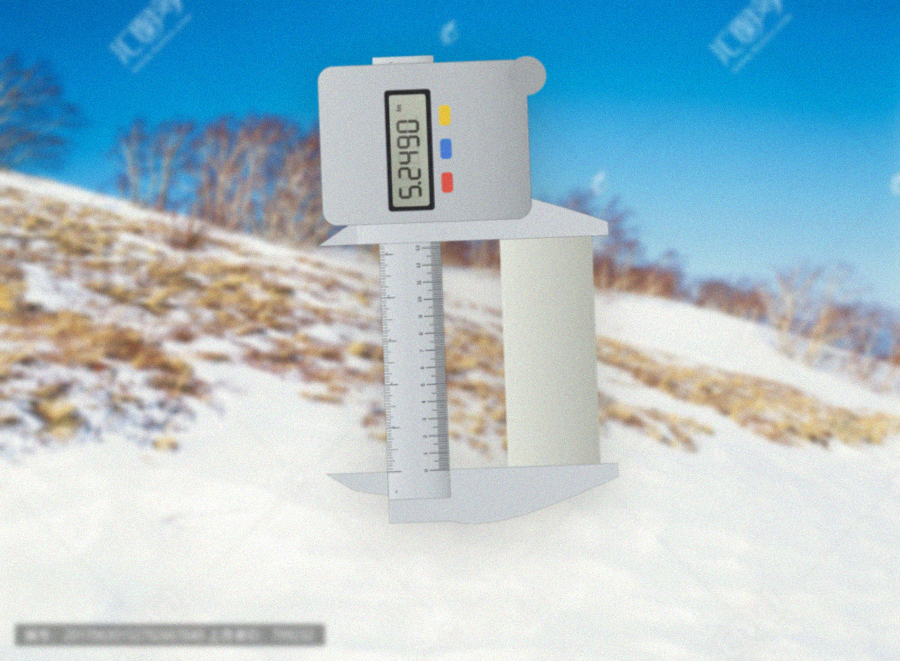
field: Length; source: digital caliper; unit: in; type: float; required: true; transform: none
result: 5.2490 in
